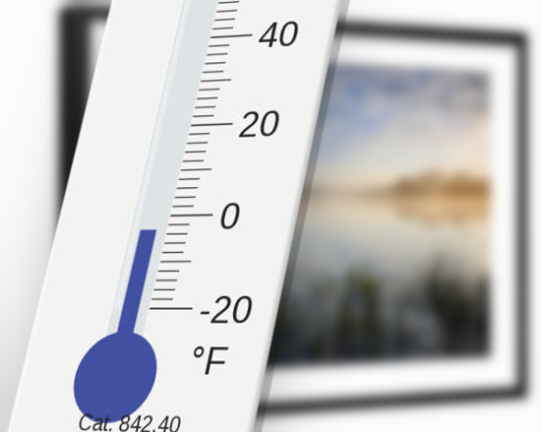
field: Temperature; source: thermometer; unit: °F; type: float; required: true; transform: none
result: -3 °F
